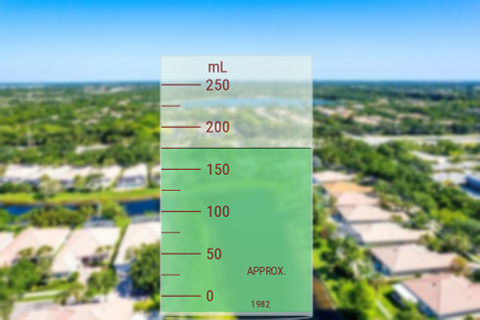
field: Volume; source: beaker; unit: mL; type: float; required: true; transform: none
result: 175 mL
